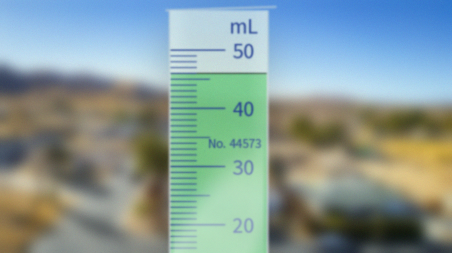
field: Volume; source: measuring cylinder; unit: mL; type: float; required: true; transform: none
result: 46 mL
